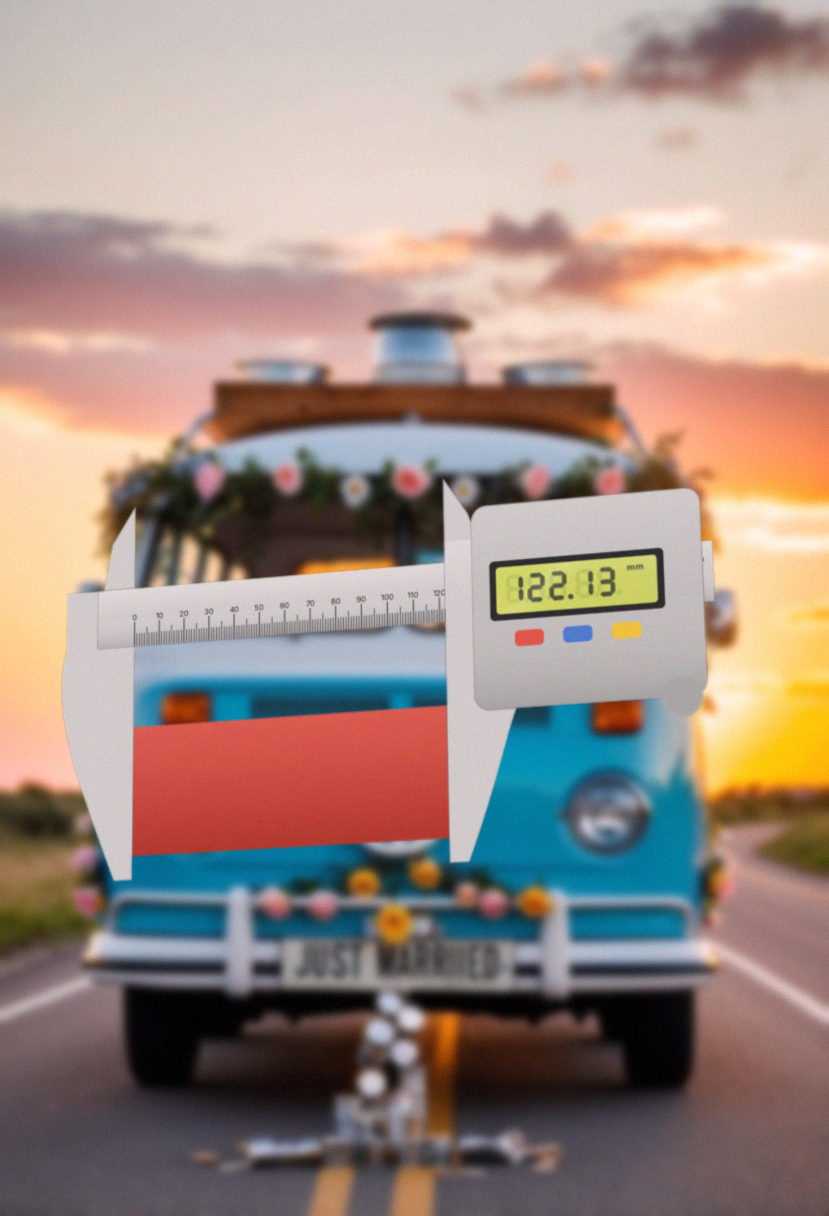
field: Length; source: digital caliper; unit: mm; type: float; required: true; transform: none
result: 122.13 mm
